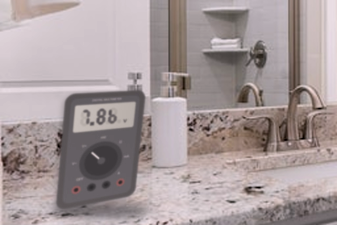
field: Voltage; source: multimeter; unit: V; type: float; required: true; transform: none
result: 7.86 V
